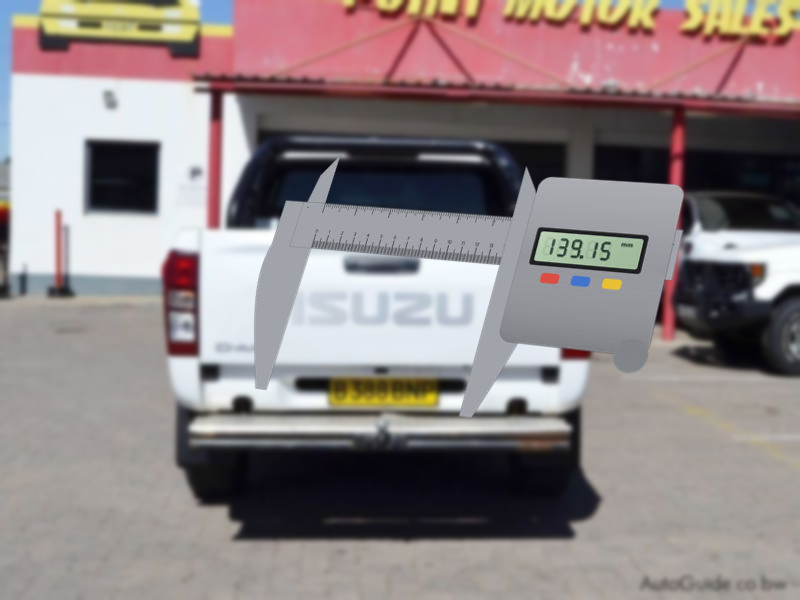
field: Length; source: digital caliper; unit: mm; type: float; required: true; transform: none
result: 139.15 mm
